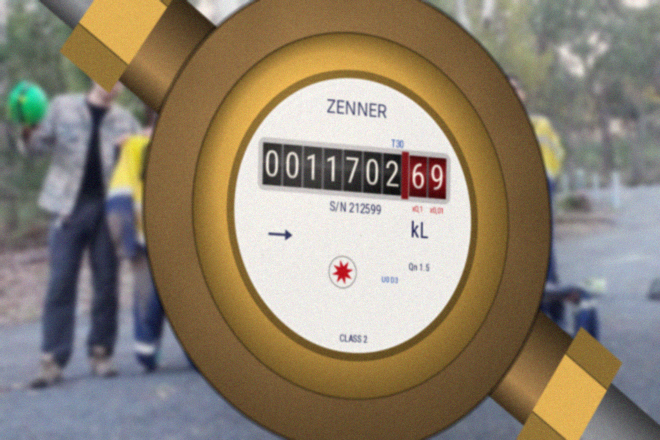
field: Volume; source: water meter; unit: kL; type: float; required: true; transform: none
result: 11702.69 kL
